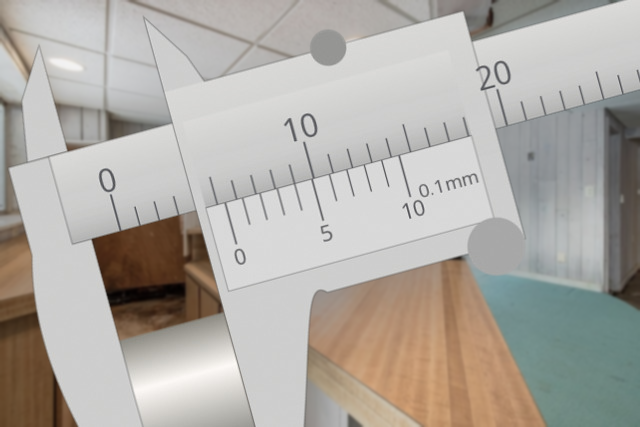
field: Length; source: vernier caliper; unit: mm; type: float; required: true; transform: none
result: 5.4 mm
